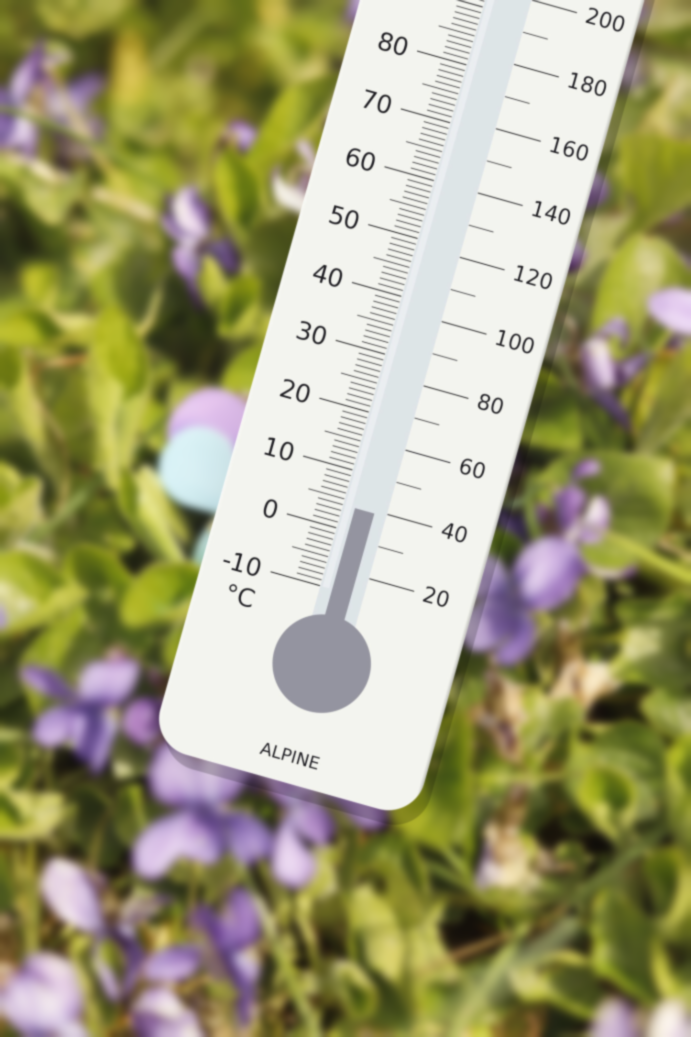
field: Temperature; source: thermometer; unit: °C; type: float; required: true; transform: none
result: 4 °C
